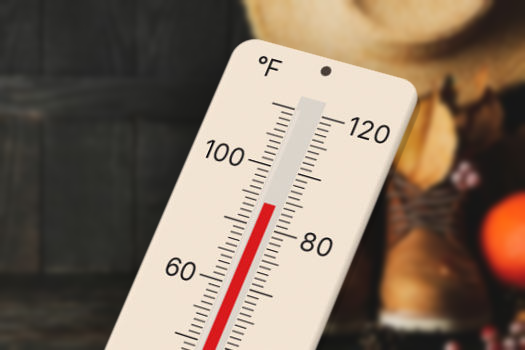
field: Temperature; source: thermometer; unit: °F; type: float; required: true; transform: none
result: 88 °F
